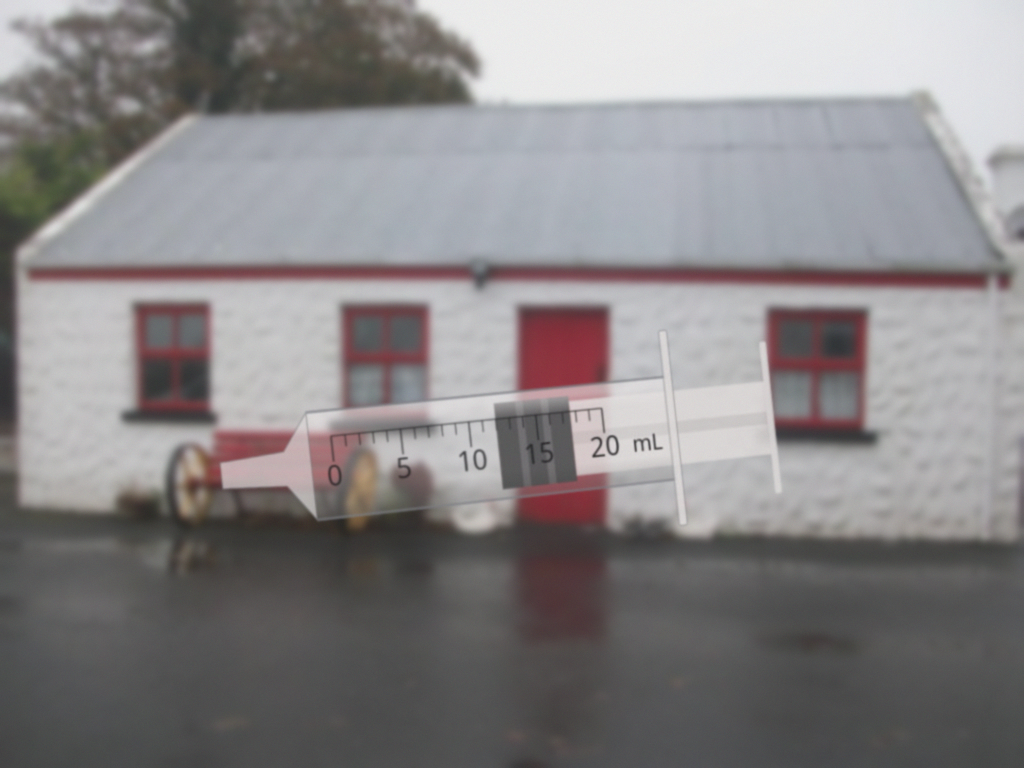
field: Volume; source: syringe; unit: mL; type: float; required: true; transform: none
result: 12 mL
